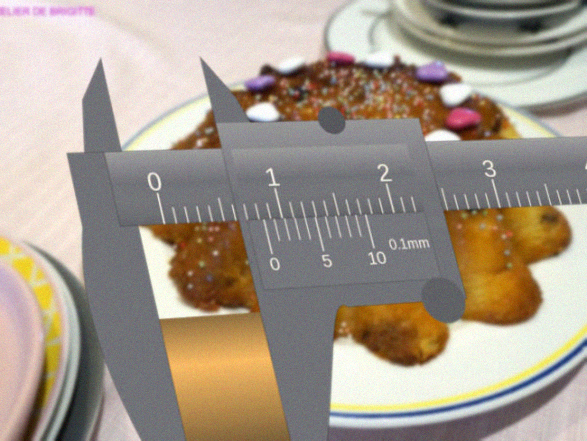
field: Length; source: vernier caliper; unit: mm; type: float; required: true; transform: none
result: 8.4 mm
